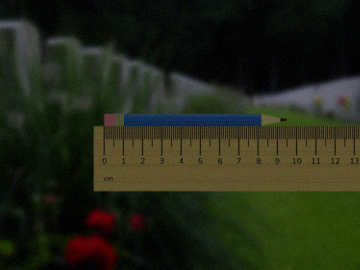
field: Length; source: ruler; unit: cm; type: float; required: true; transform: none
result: 9.5 cm
